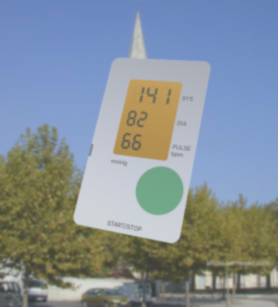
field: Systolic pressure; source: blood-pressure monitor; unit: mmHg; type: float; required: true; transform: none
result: 141 mmHg
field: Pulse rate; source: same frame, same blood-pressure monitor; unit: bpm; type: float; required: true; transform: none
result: 66 bpm
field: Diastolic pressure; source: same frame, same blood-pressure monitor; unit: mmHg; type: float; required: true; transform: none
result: 82 mmHg
